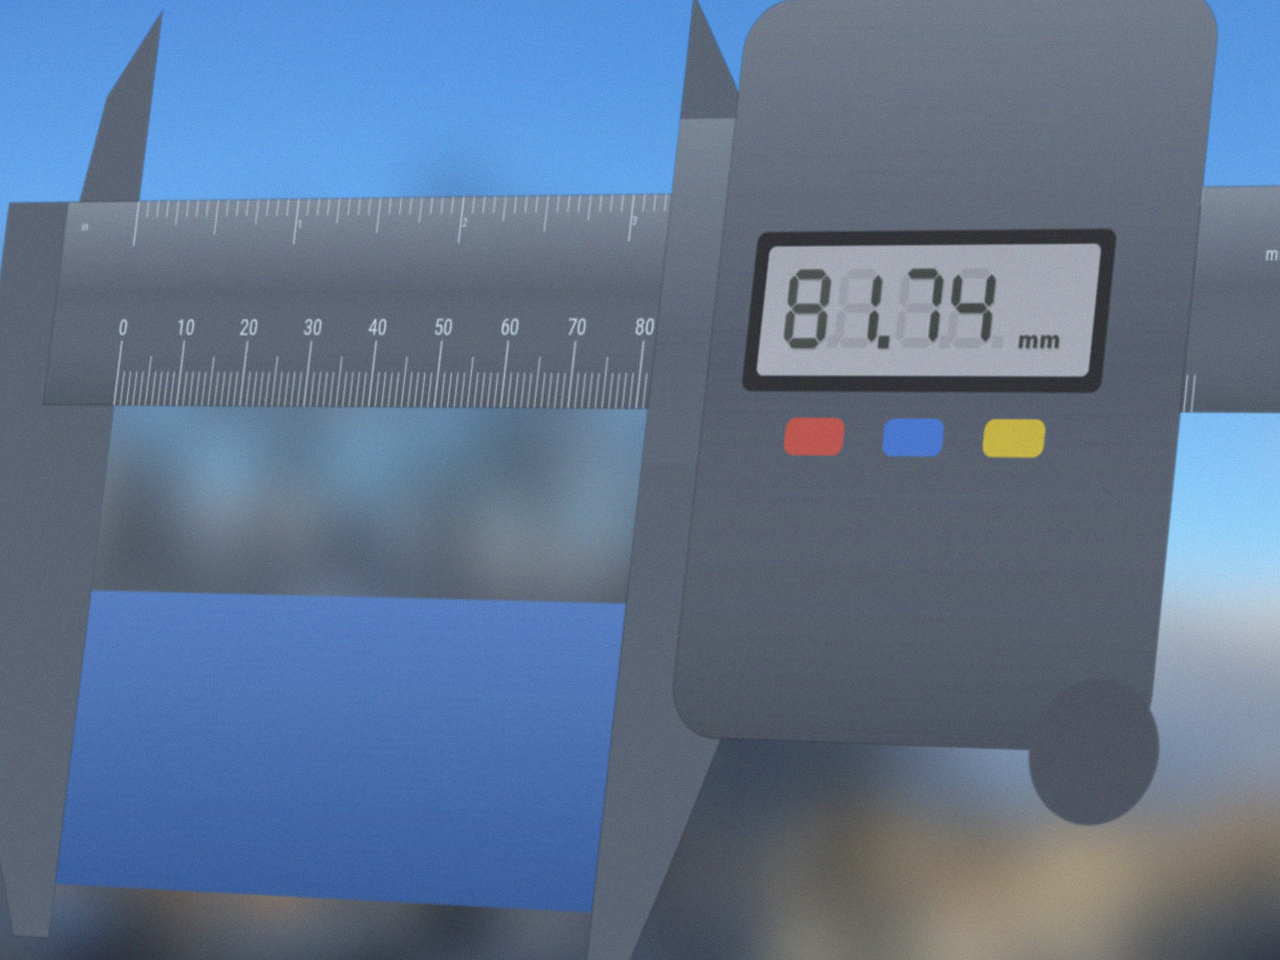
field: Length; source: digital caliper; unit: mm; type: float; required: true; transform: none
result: 81.74 mm
